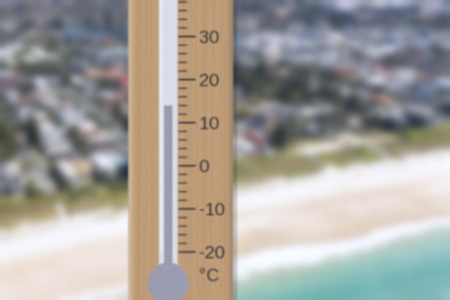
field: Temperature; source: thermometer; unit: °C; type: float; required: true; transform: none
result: 14 °C
